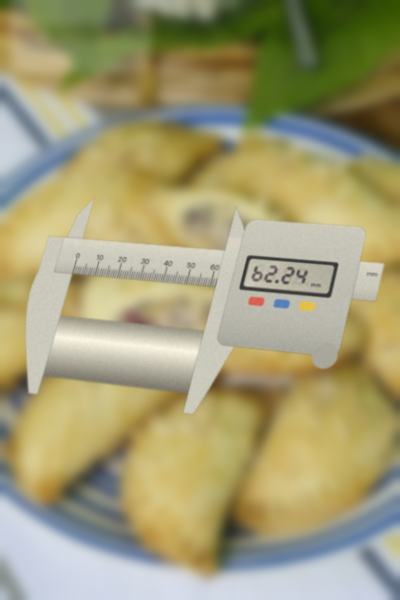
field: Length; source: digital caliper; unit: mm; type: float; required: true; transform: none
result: 62.24 mm
